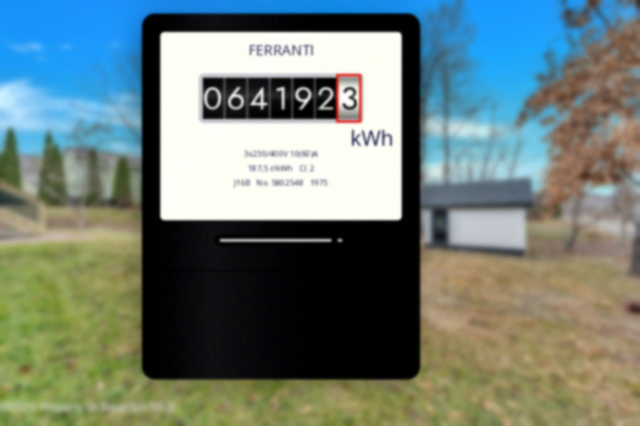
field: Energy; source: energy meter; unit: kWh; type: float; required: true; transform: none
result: 64192.3 kWh
